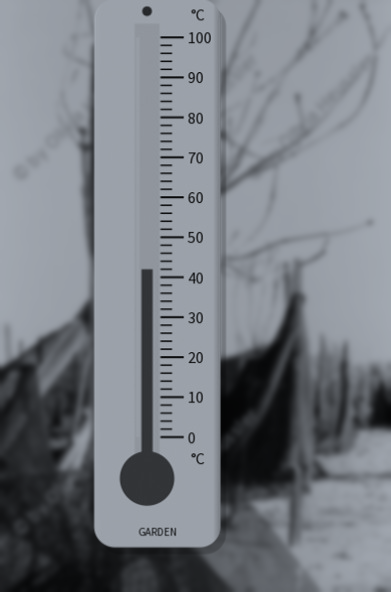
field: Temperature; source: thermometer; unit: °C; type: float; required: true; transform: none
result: 42 °C
